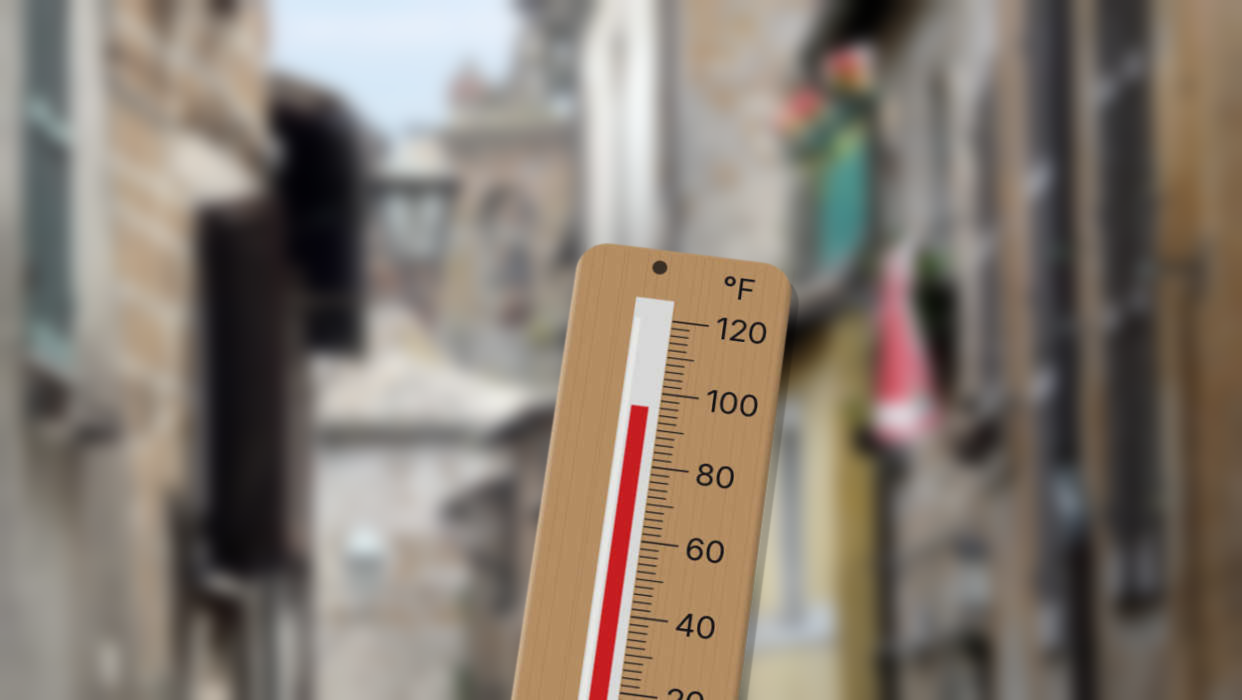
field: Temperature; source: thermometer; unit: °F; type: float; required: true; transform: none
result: 96 °F
